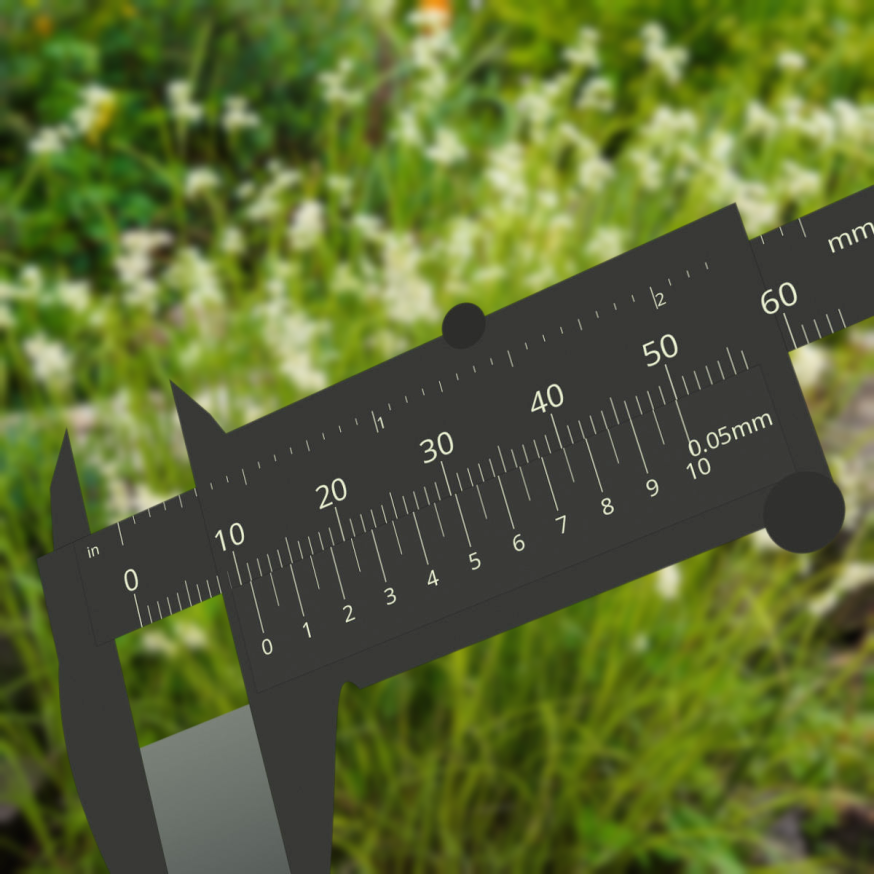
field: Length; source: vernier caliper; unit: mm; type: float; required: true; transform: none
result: 10.9 mm
